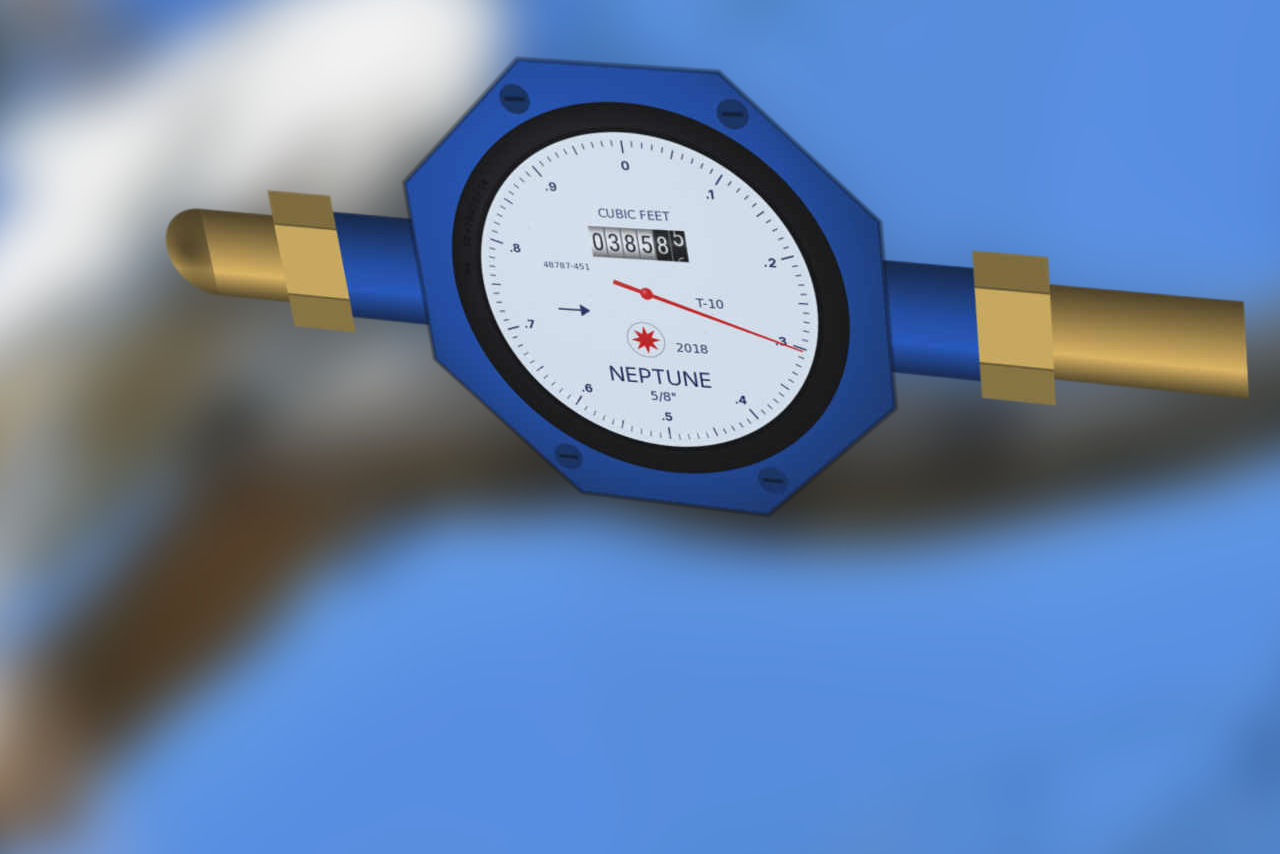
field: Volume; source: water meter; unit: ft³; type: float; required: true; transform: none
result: 38585.30 ft³
